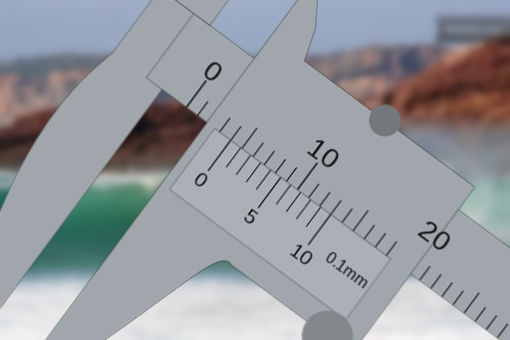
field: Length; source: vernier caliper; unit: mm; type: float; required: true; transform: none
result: 4.0 mm
